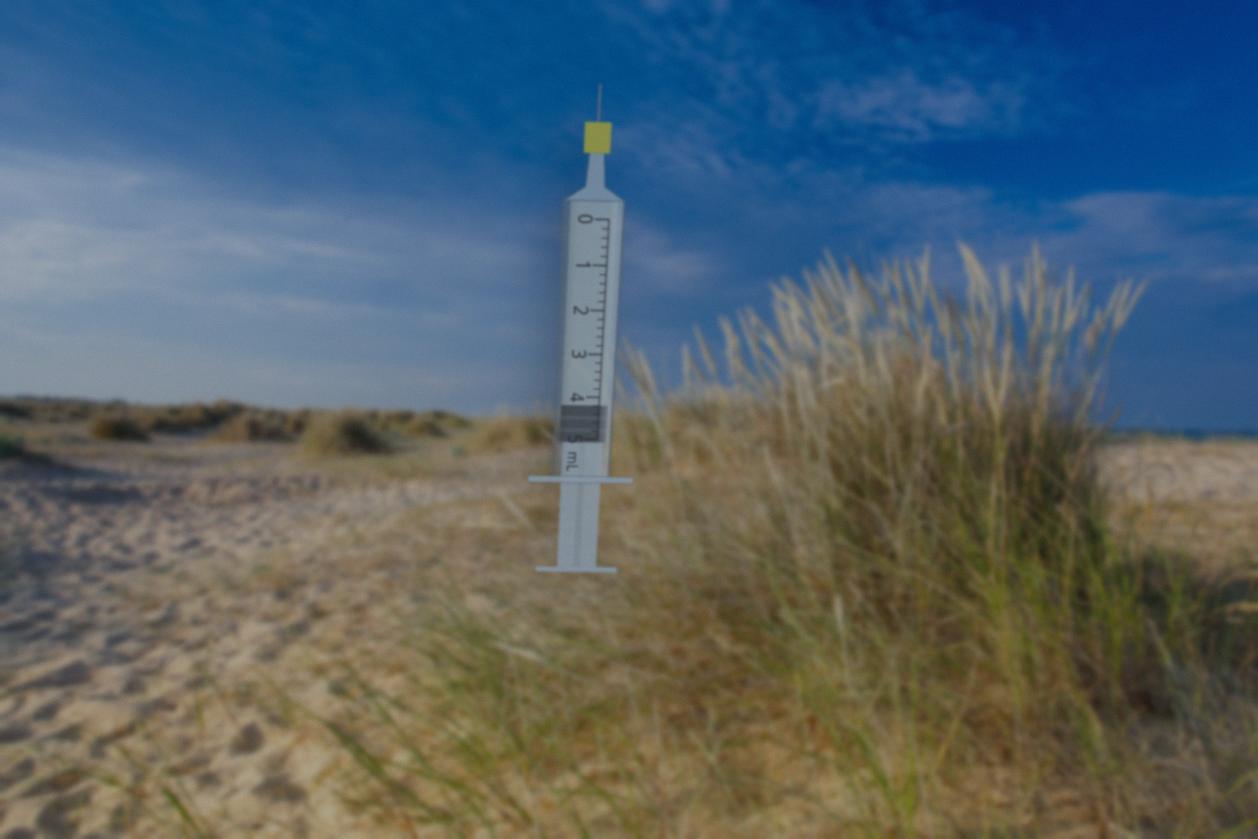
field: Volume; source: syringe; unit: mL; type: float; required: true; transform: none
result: 4.2 mL
